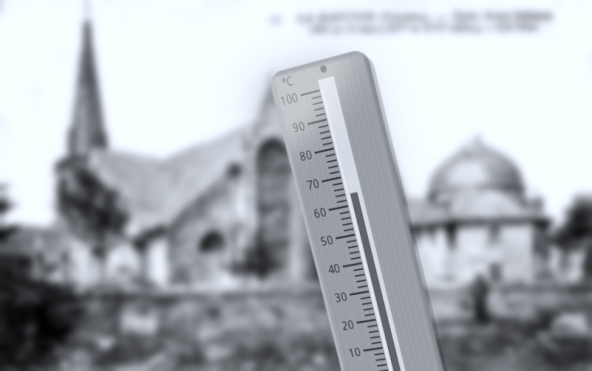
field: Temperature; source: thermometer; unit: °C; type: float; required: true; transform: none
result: 64 °C
